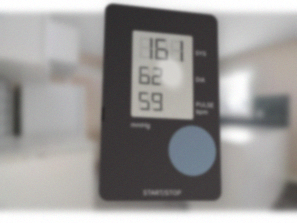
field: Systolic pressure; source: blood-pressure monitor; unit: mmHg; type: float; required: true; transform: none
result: 161 mmHg
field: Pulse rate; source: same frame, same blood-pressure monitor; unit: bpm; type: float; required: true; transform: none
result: 59 bpm
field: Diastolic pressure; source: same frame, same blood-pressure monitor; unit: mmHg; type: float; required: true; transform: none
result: 62 mmHg
